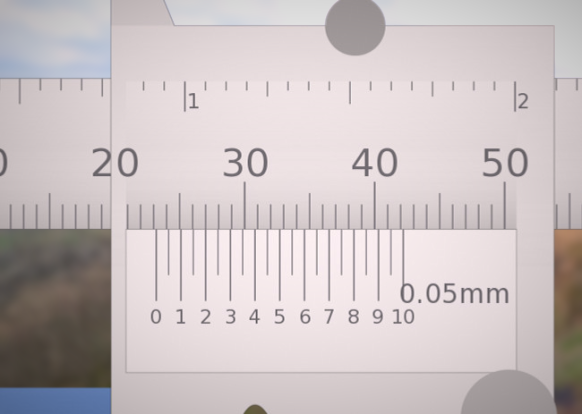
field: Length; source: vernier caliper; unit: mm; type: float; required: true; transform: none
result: 23.2 mm
